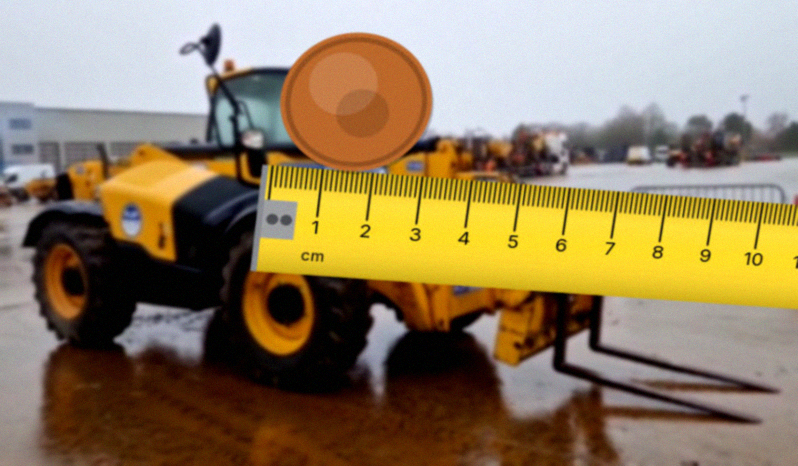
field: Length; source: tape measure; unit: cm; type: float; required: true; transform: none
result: 3 cm
